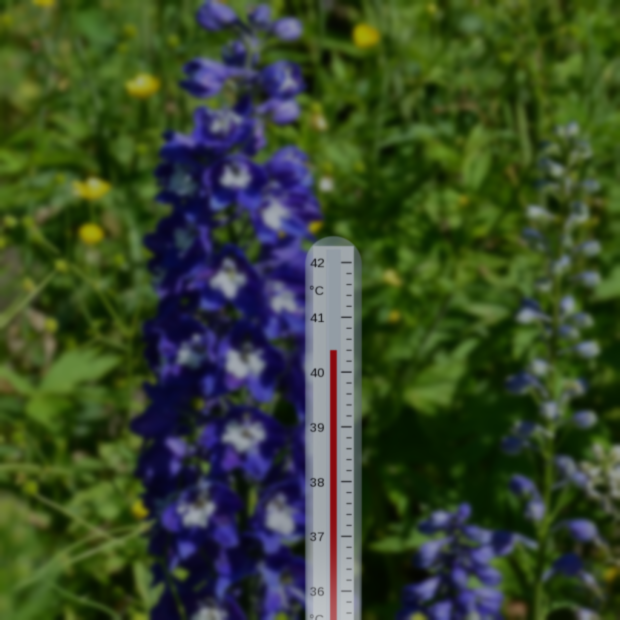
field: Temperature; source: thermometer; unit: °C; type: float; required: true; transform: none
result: 40.4 °C
